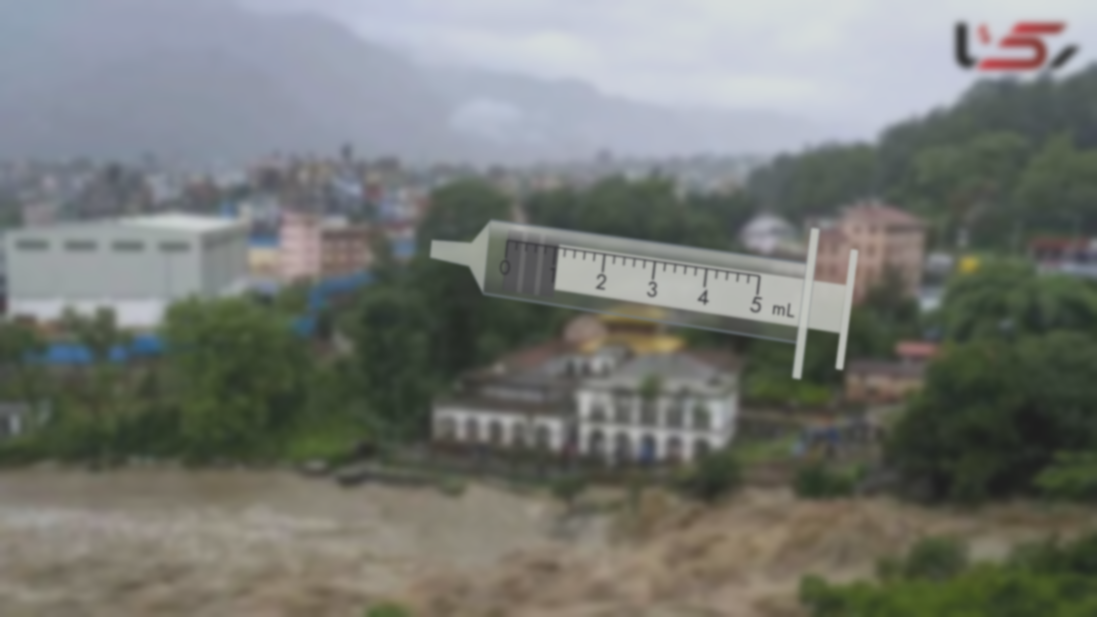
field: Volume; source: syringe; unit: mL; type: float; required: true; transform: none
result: 0 mL
